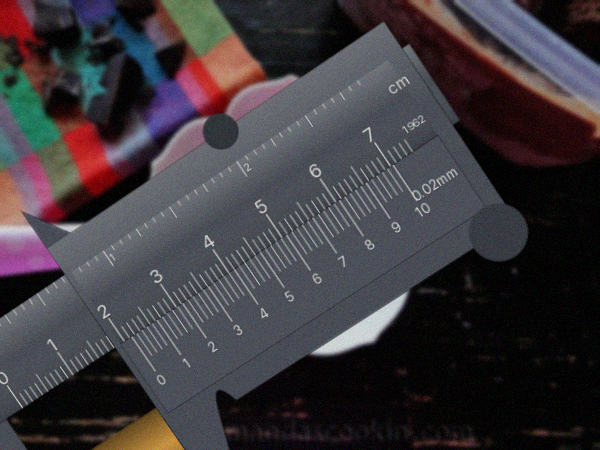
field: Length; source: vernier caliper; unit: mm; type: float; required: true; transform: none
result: 21.4 mm
